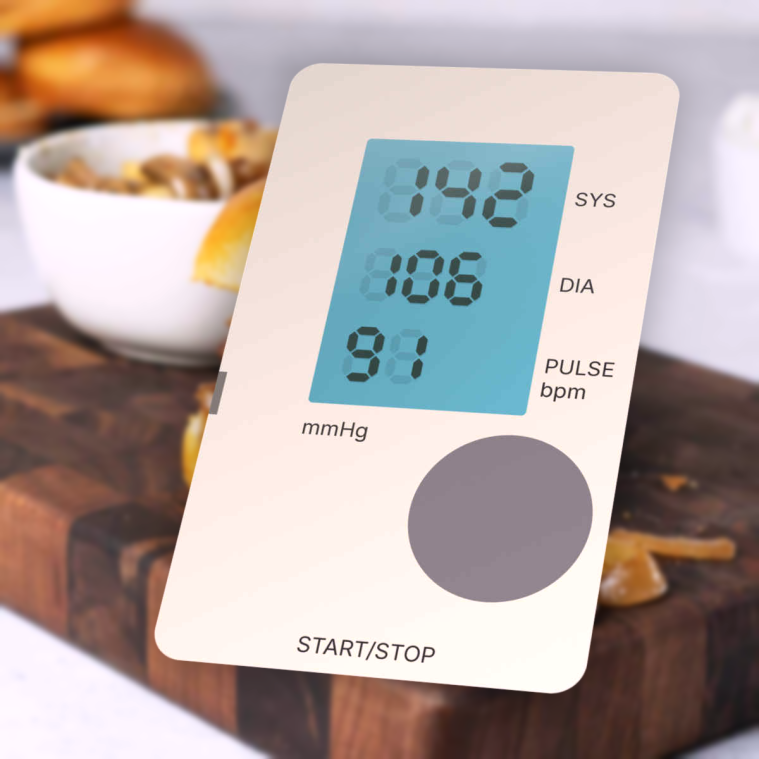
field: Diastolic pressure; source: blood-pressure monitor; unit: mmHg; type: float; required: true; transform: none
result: 106 mmHg
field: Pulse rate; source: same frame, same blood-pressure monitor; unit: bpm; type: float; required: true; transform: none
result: 91 bpm
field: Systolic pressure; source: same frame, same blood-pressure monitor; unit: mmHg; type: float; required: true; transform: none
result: 142 mmHg
